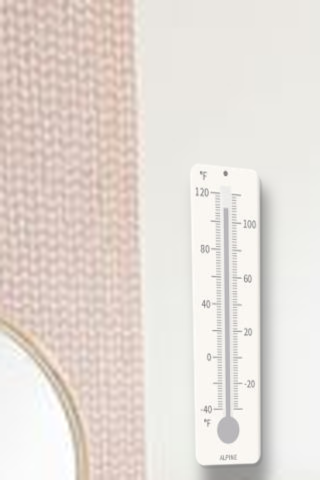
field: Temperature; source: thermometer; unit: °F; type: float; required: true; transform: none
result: 110 °F
